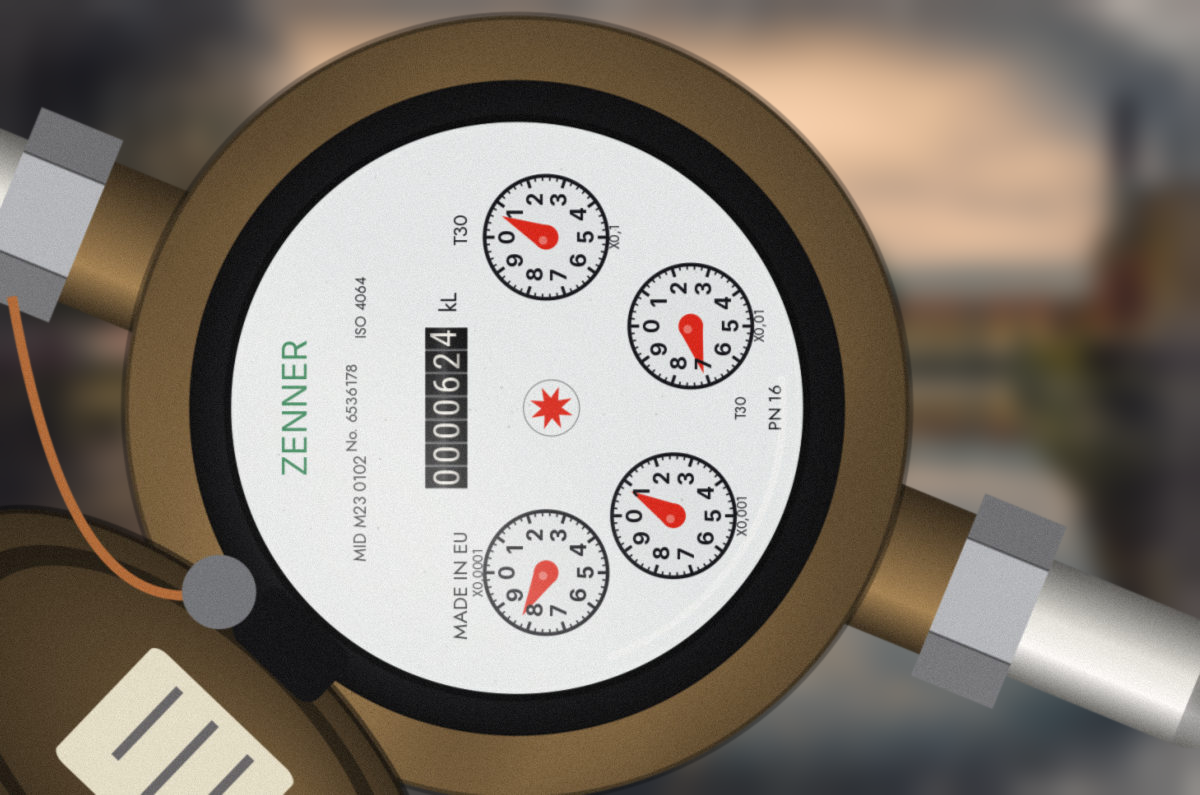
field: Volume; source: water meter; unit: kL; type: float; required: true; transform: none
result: 624.0708 kL
